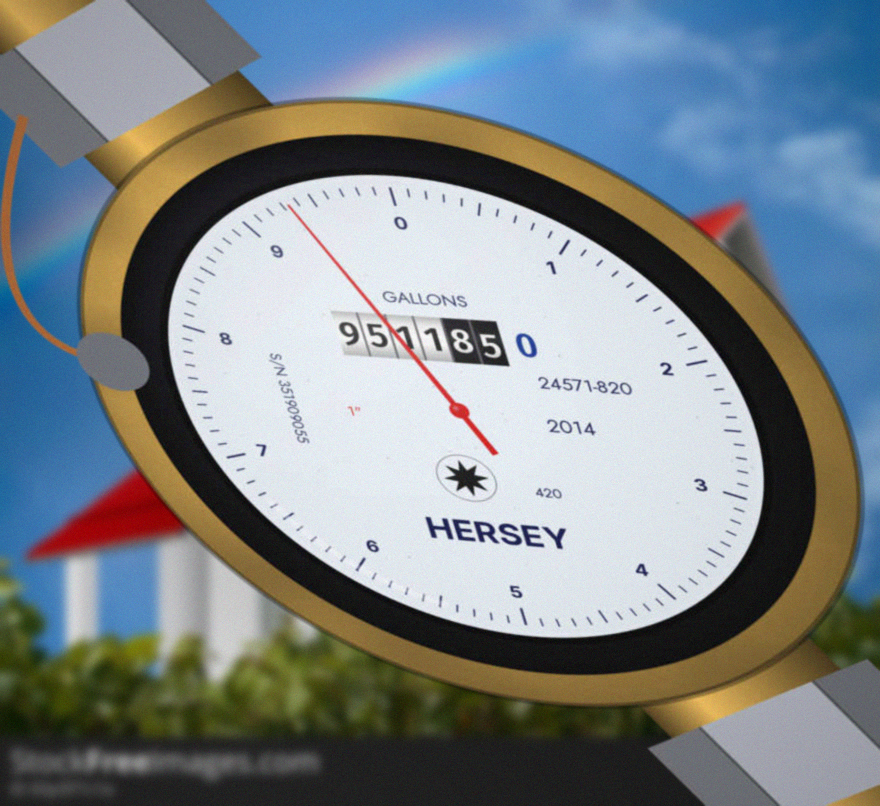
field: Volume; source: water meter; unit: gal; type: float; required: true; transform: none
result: 9511849.3 gal
